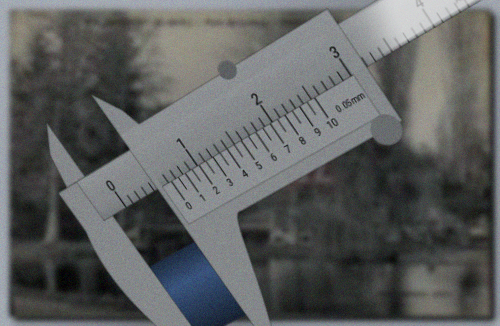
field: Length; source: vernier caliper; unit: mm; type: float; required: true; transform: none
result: 6.4 mm
